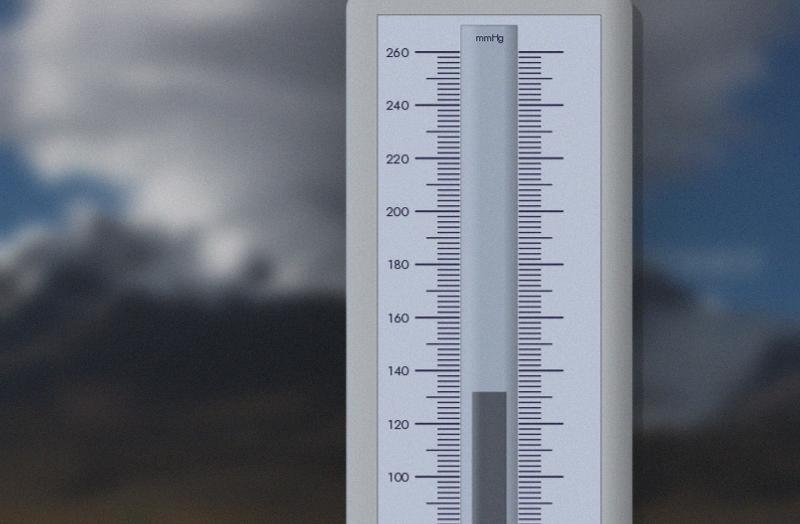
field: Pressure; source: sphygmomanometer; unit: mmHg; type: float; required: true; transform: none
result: 132 mmHg
